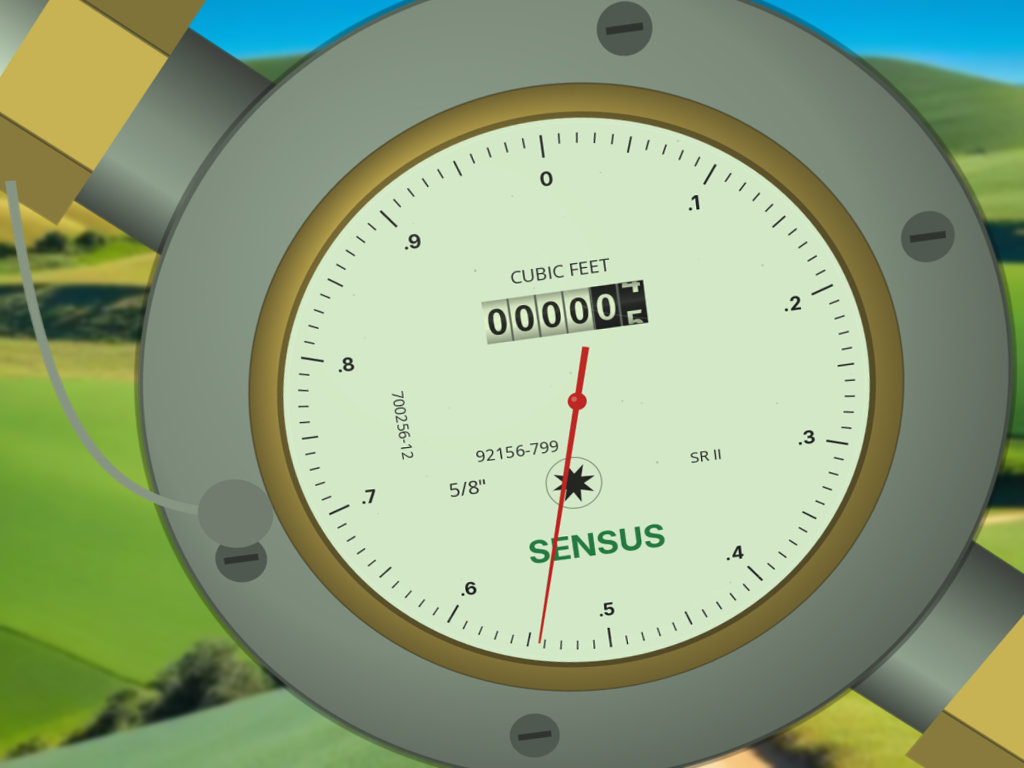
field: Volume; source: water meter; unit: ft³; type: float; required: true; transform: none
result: 4.54 ft³
